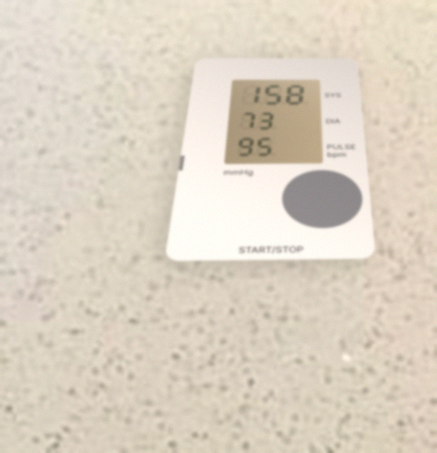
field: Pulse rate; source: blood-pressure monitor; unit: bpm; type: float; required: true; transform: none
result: 95 bpm
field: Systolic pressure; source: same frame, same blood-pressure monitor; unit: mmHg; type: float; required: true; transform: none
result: 158 mmHg
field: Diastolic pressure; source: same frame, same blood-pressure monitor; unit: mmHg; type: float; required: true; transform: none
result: 73 mmHg
